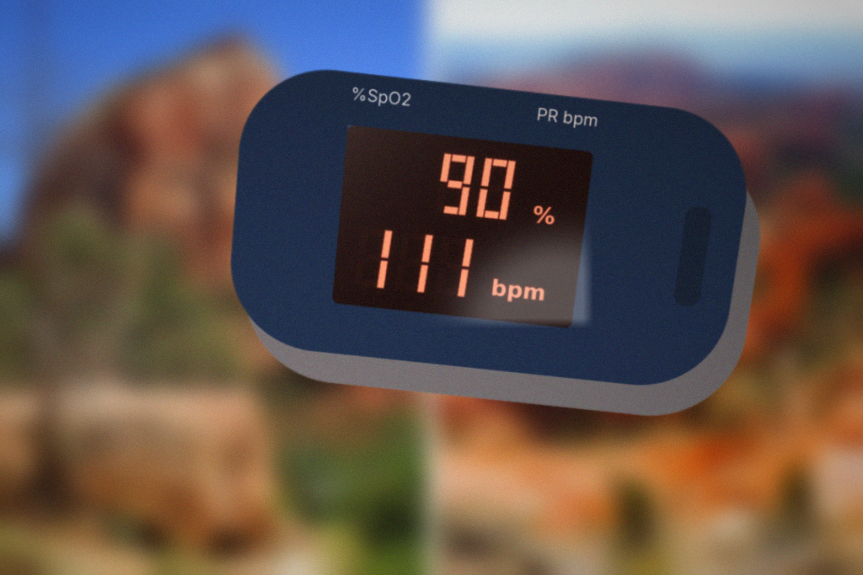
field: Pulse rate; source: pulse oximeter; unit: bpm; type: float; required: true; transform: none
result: 111 bpm
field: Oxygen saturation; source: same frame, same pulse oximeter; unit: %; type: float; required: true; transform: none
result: 90 %
